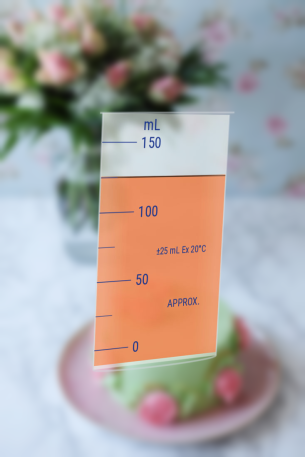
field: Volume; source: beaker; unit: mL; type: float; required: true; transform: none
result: 125 mL
